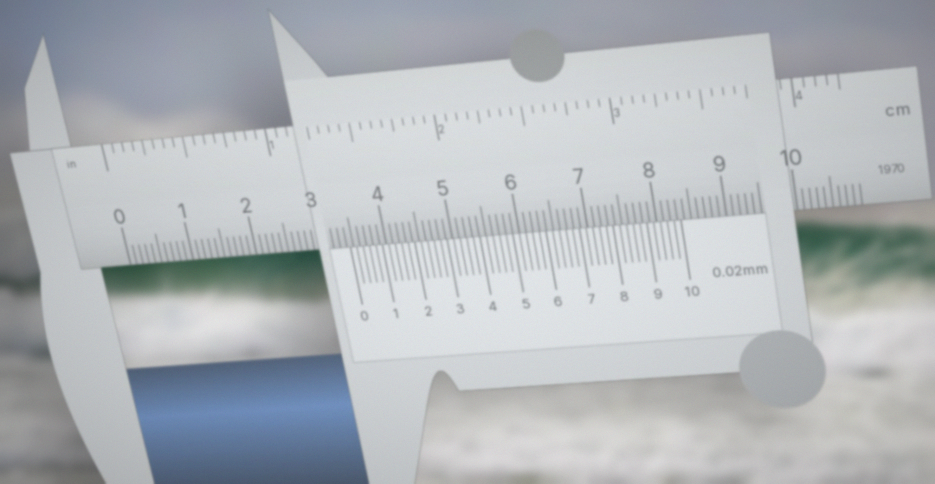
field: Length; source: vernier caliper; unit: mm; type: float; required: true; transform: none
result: 34.5 mm
